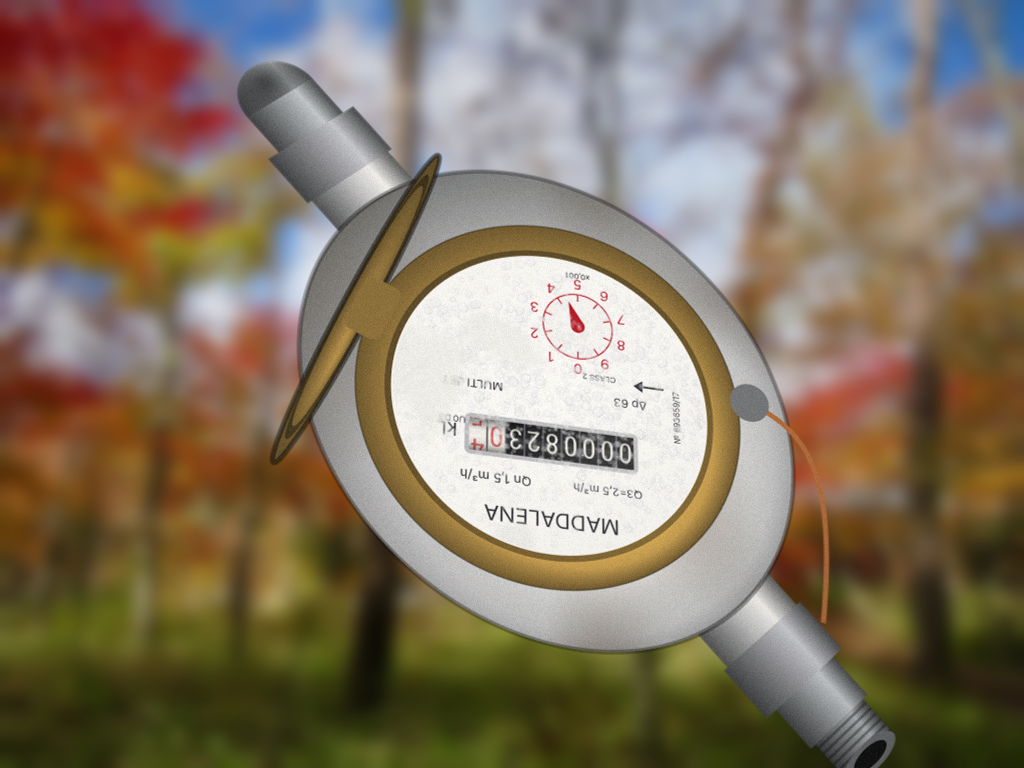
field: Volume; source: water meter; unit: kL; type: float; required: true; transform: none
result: 823.044 kL
